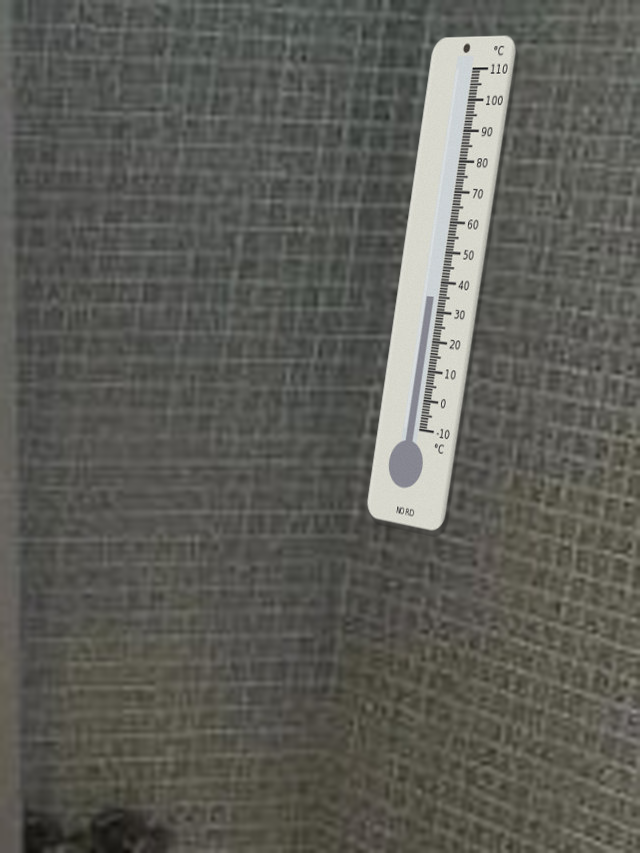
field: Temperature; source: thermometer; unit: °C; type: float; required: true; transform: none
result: 35 °C
